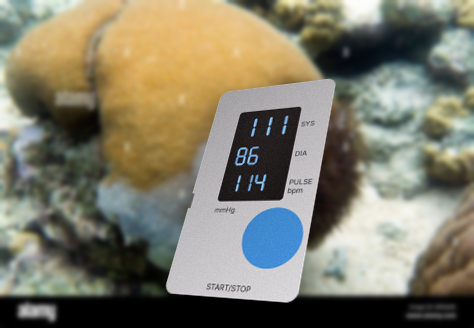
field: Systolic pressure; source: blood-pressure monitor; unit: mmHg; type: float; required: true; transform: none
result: 111 mmHg
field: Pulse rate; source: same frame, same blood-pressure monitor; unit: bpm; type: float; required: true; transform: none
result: 114 bpm
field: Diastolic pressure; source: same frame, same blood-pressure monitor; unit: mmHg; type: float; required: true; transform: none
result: 86 mmHg
